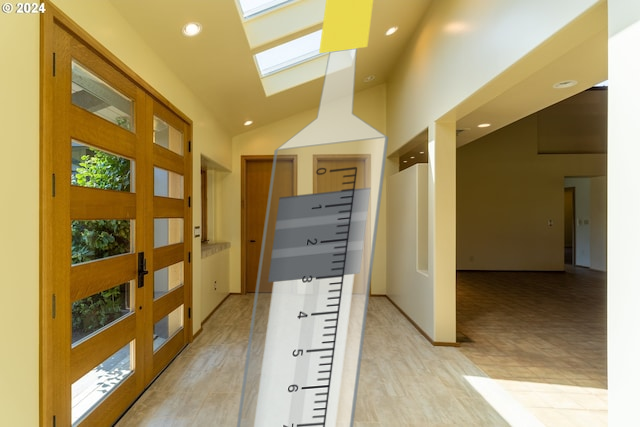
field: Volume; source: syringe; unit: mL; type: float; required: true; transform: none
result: 0.6 mL
